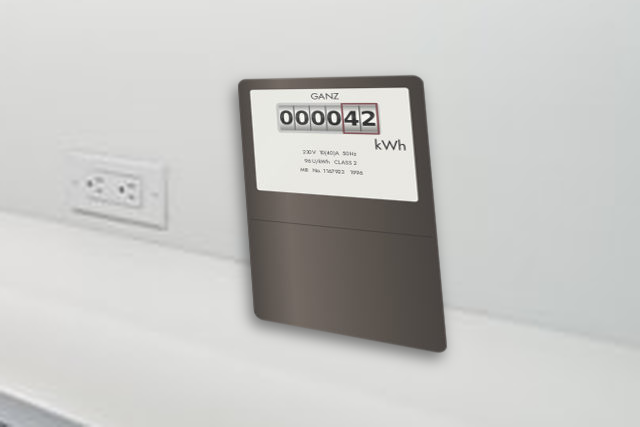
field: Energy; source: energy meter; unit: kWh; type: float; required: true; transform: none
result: 0.42 kWh
